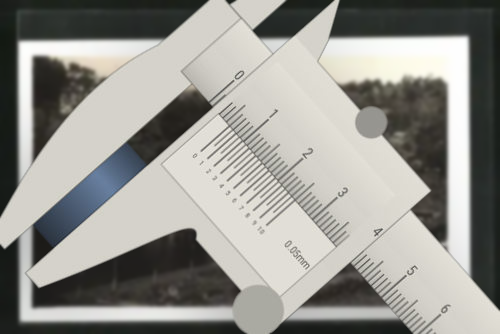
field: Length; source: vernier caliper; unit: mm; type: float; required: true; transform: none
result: 6.0 mm
